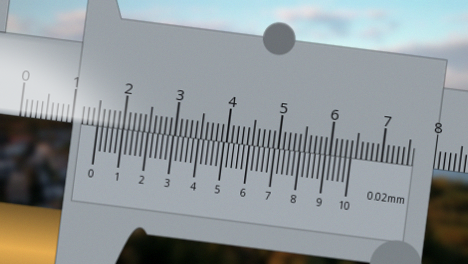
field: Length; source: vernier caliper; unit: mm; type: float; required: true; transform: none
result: 15.0 mm
